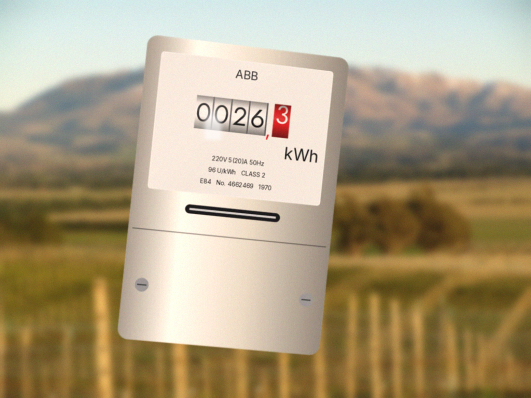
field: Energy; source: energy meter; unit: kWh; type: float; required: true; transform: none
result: 26.3 kWh
